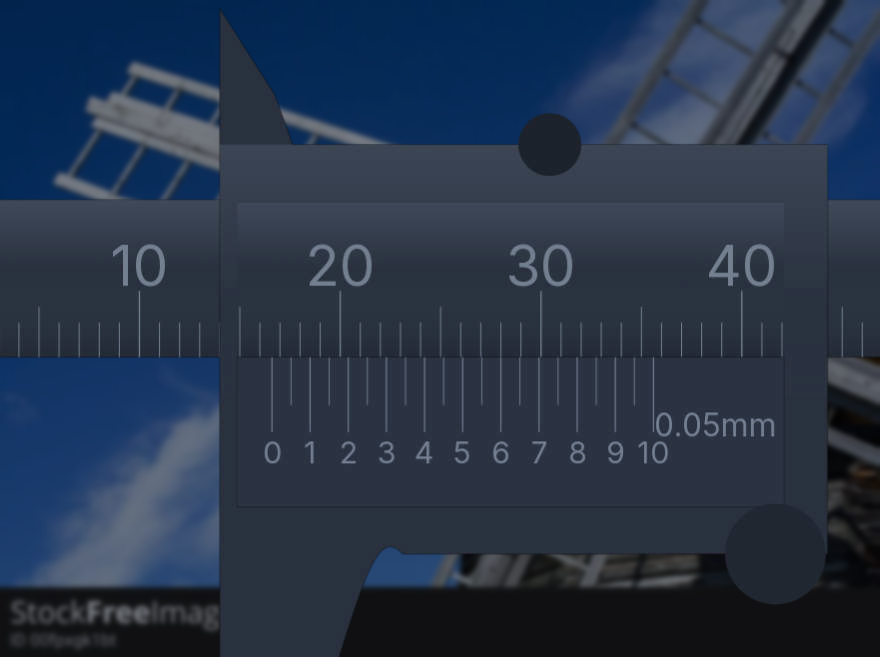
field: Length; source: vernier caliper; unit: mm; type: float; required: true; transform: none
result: 16.6 mm
